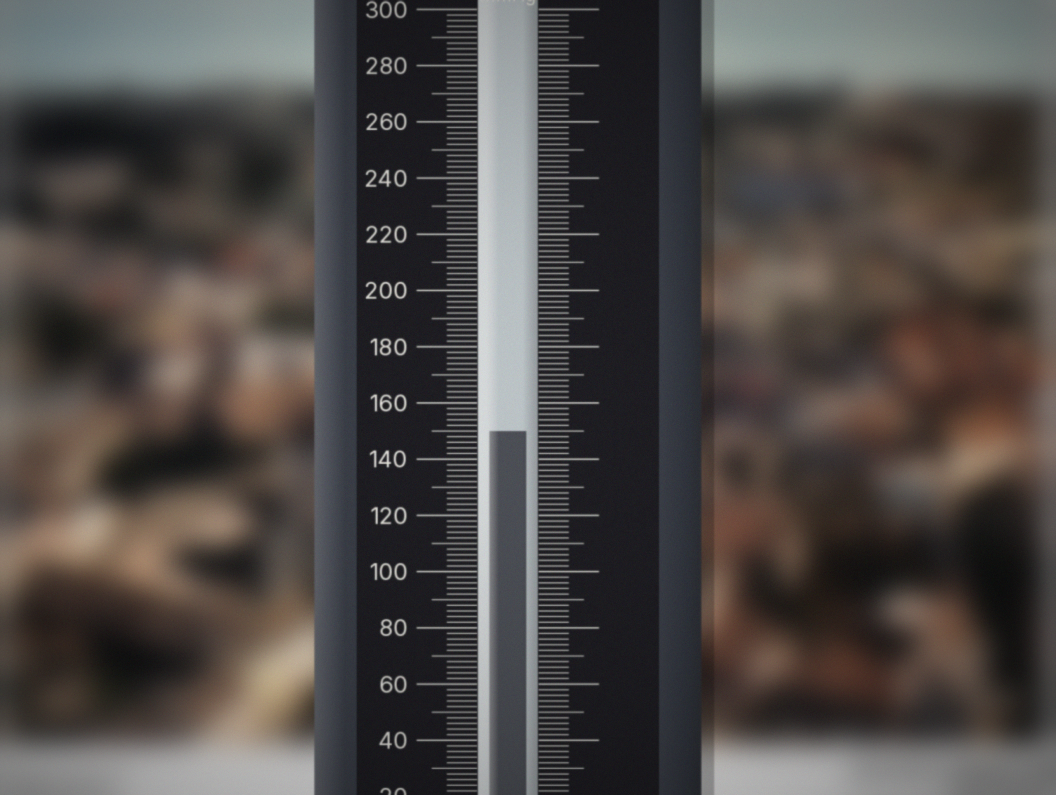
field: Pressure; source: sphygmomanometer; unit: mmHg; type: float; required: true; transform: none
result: 150 mmHg
